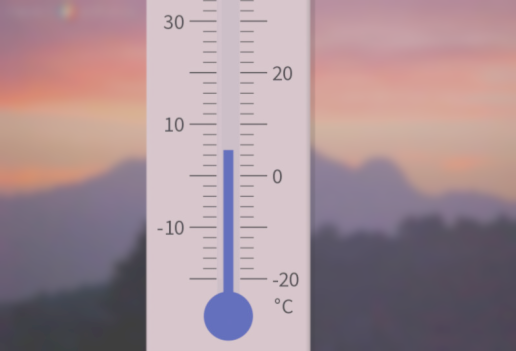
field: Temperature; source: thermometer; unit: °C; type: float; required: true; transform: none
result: 5 °C
